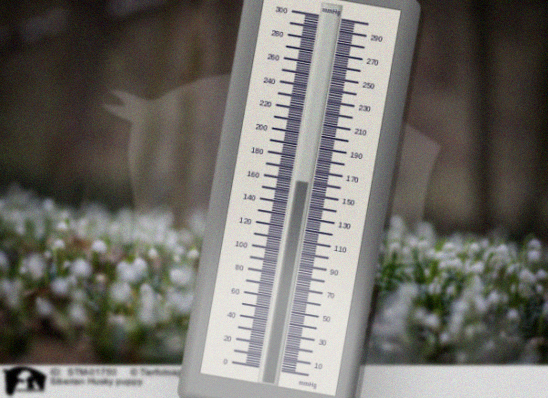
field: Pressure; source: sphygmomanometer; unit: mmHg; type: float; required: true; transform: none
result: 160 mmHg
